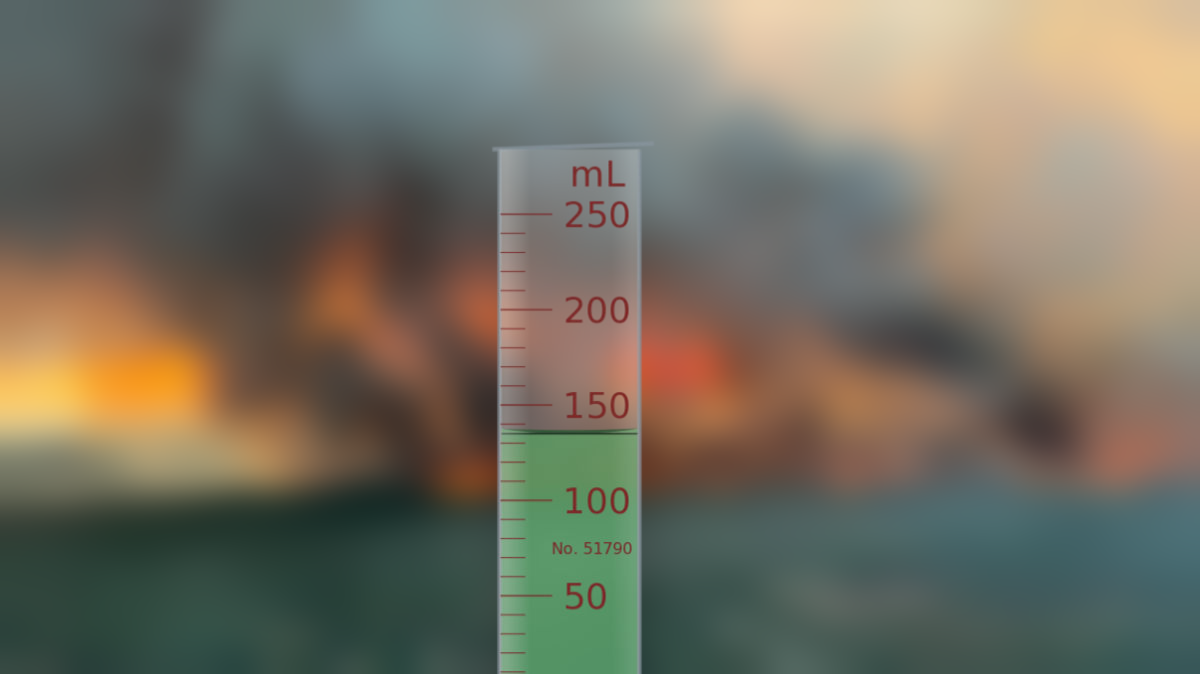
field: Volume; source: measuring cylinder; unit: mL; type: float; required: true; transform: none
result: 135 mL
